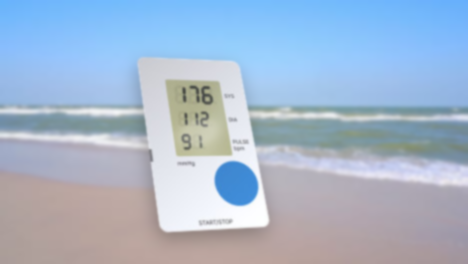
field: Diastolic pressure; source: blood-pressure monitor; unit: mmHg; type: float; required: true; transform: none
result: 112 mmHg
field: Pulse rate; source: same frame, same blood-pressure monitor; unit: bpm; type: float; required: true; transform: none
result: 91 bpm
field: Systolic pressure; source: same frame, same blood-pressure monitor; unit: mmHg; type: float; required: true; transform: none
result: 176 mmHg
